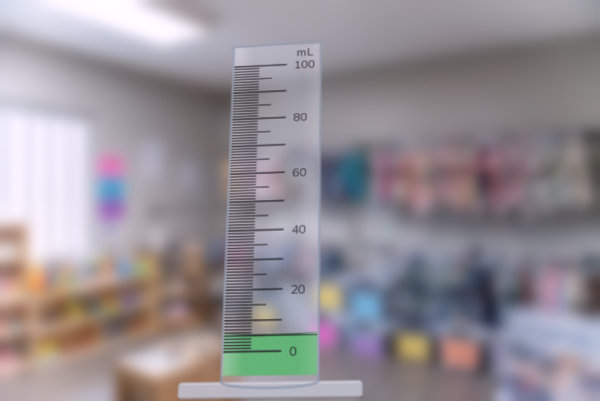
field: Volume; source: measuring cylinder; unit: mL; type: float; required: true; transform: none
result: 5 mL
